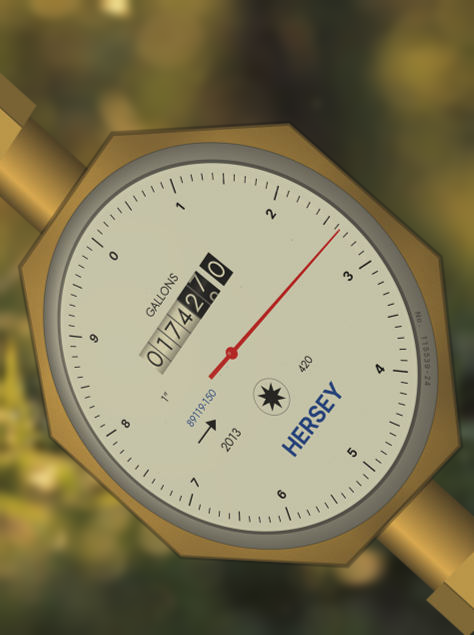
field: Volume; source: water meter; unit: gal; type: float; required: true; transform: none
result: 174272.6 gal
